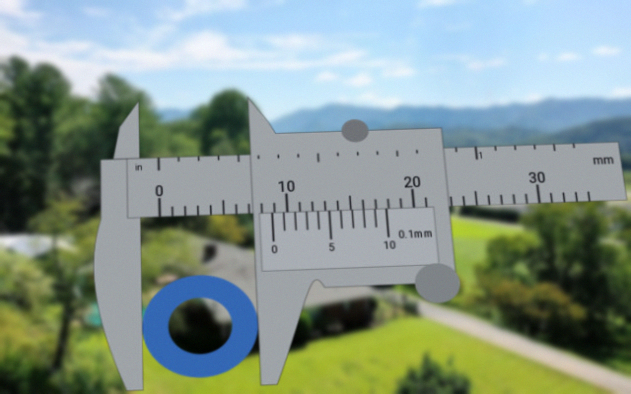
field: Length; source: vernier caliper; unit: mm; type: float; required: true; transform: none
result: 8.8 mm
